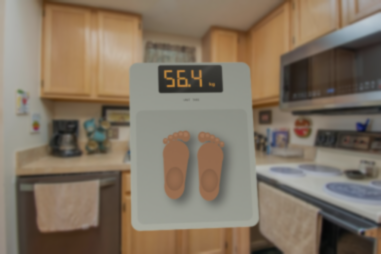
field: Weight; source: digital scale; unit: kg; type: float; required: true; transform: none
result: 56.4 kg
